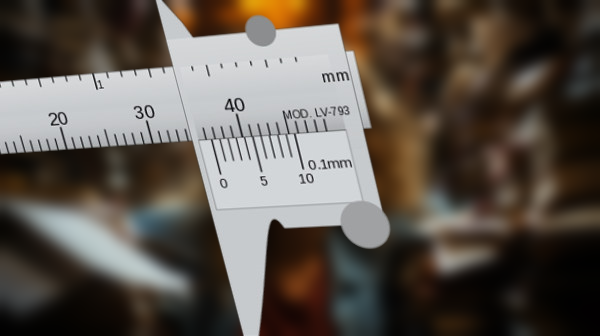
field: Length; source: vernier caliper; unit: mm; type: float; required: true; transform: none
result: 36.6 mm
